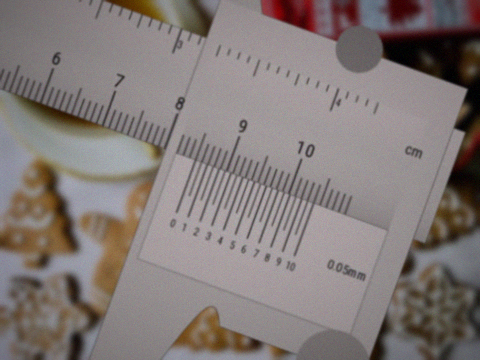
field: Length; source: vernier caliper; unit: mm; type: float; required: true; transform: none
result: 85.0 mm
